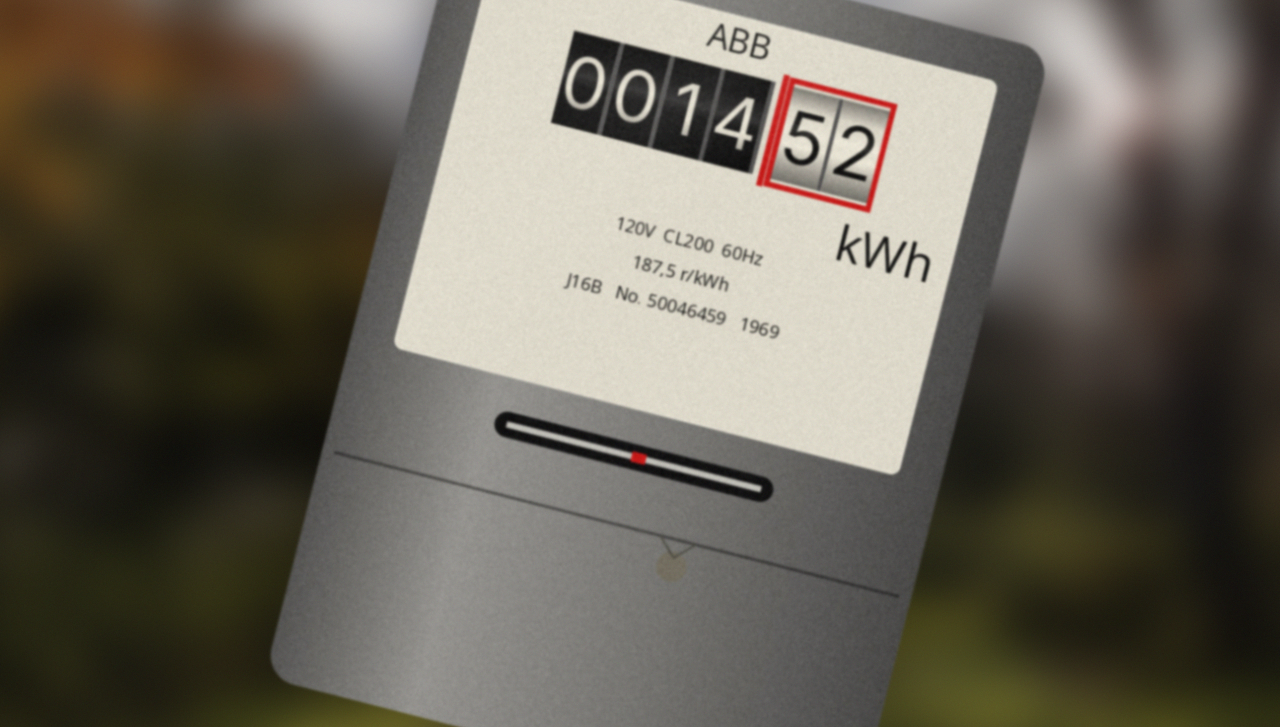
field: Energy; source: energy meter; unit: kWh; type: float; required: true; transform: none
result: 14.52 kWh
